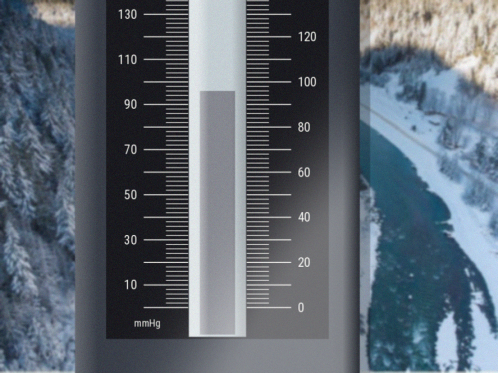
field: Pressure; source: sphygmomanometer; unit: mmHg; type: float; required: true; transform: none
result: 96 mmHg
